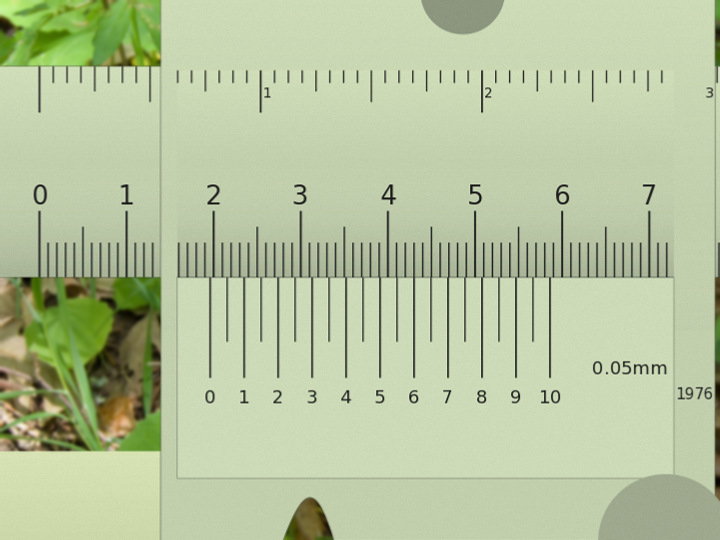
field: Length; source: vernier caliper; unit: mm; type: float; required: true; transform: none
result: 19.6 mm
